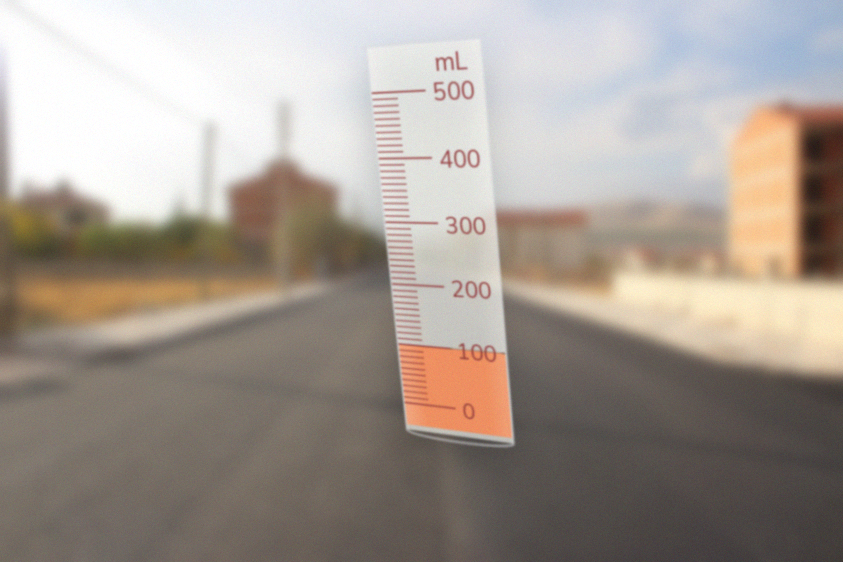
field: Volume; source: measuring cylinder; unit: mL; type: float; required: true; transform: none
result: 100 mL
